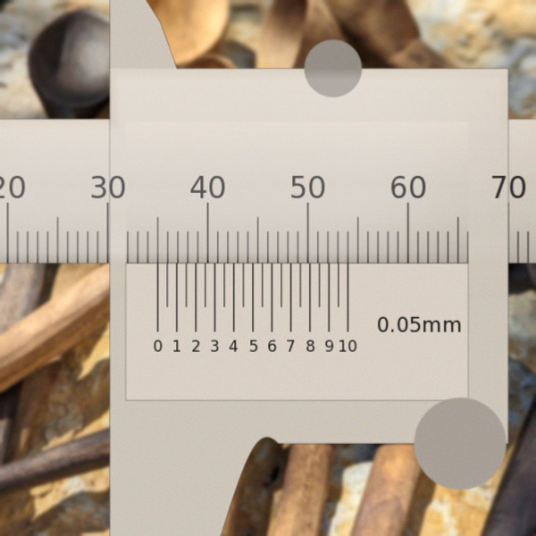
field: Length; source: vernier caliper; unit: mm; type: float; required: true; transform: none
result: 35.0 mm
